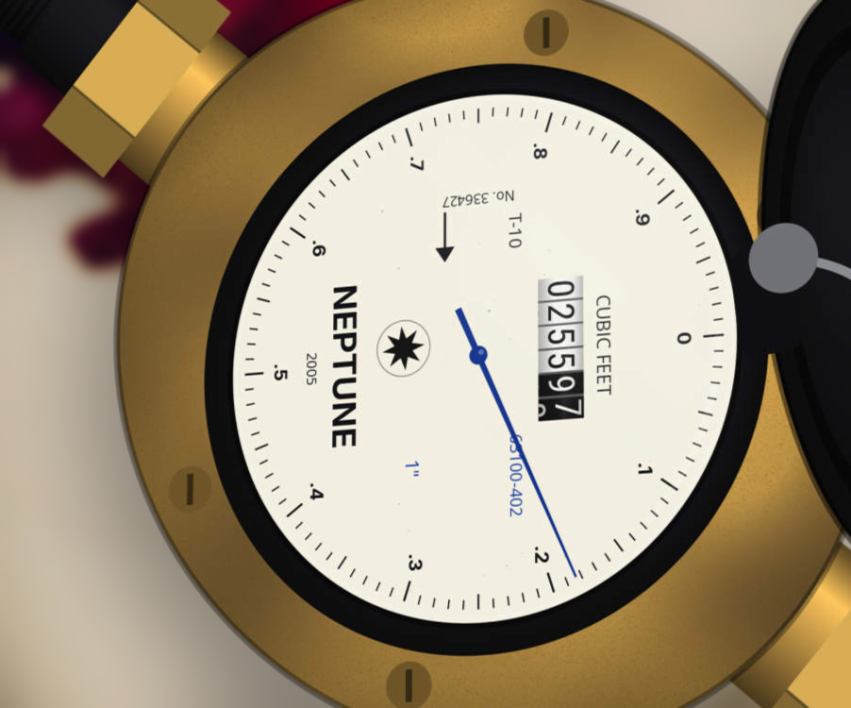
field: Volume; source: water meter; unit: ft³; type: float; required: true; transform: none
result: 25597.18 ft³
